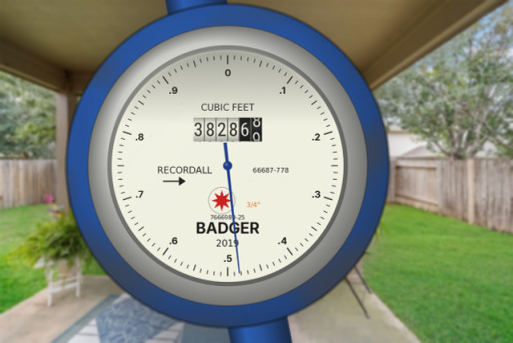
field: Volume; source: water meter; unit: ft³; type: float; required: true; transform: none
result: 382868.48 ft³
